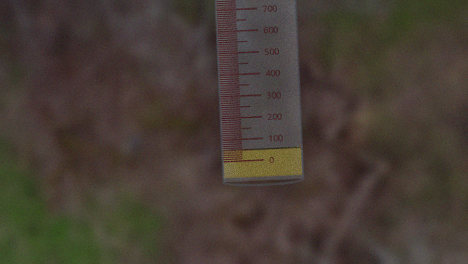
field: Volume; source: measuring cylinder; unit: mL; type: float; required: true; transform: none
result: 50 mL
